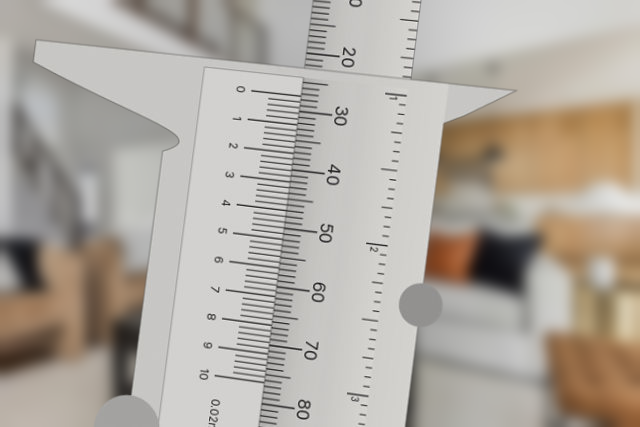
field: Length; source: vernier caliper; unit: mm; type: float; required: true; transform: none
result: 27.4 mm
